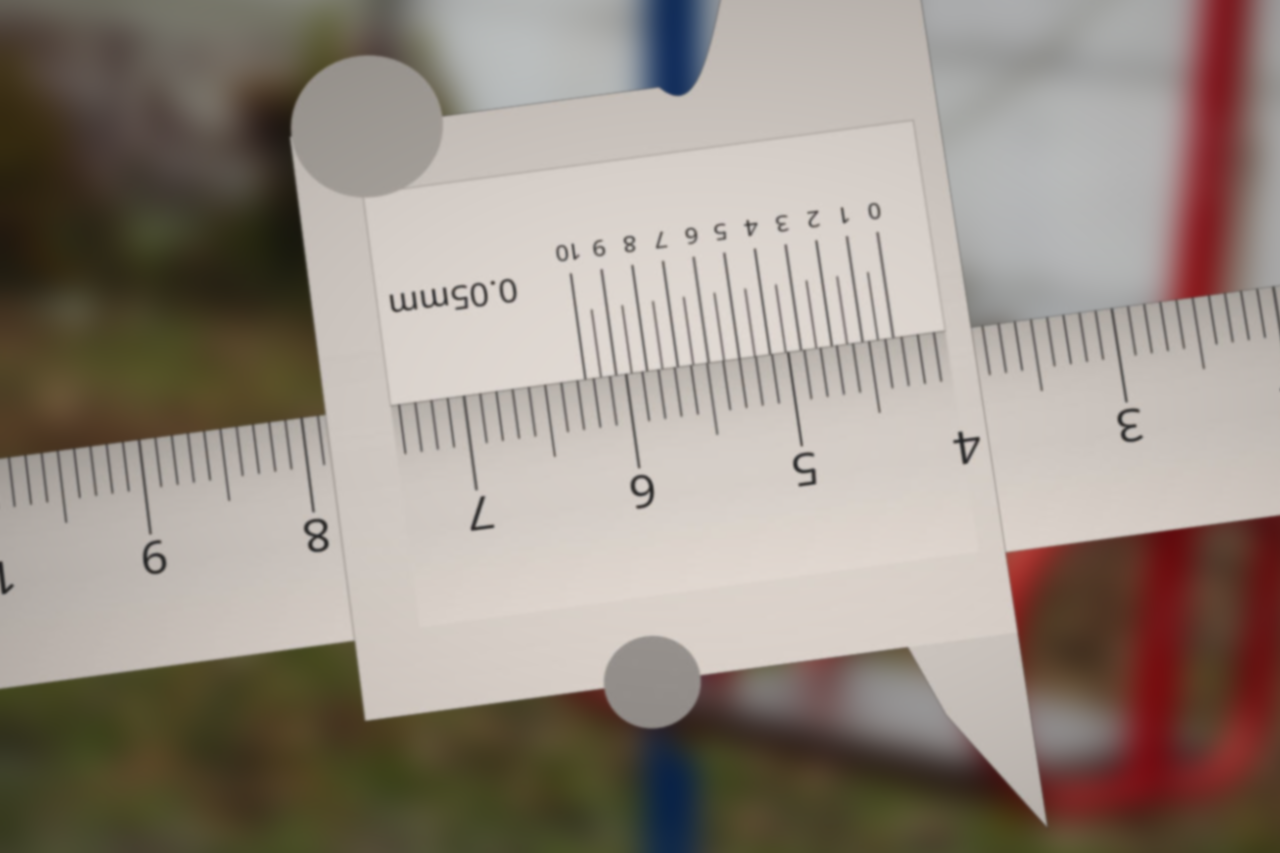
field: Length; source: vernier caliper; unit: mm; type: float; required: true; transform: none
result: 43.5 mm
